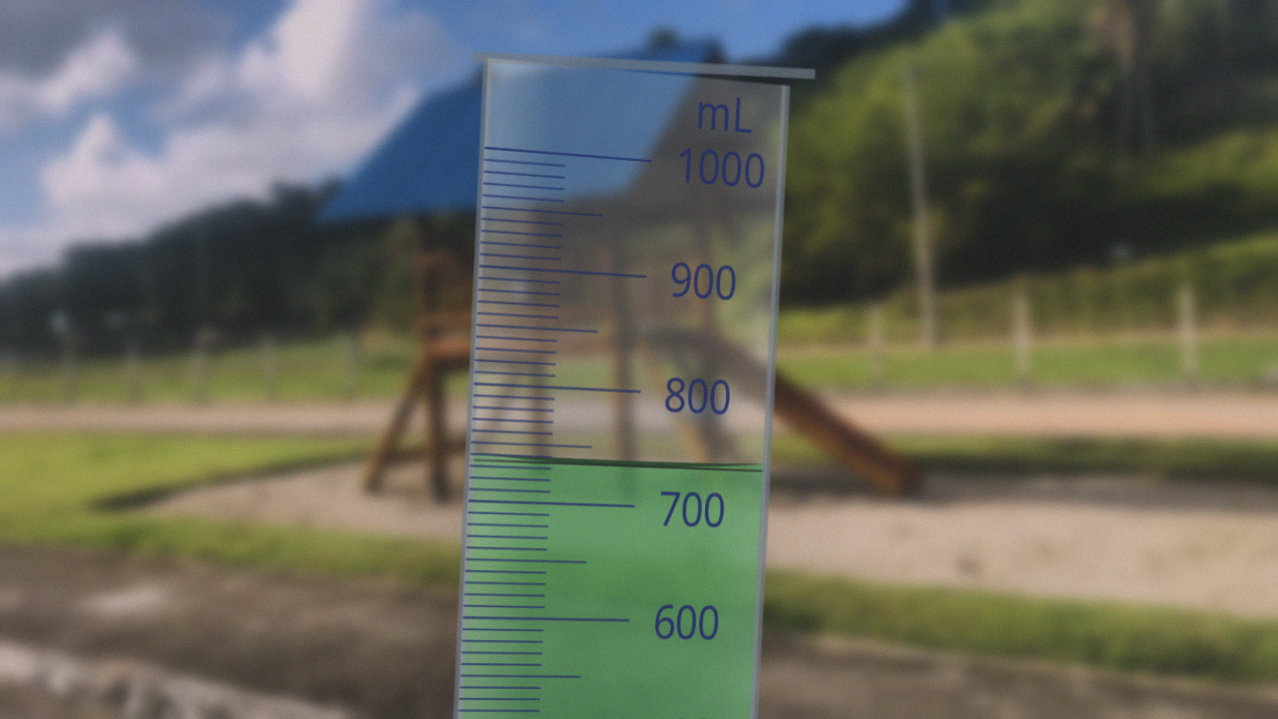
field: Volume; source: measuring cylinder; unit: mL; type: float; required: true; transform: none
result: 735 mL
